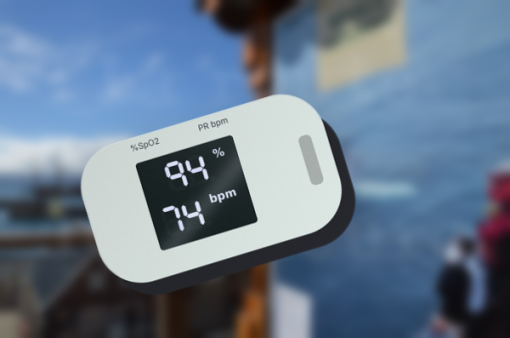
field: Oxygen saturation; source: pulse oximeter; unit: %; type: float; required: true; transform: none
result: 94 %
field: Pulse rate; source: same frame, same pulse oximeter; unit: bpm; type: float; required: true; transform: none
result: 74 bpm
